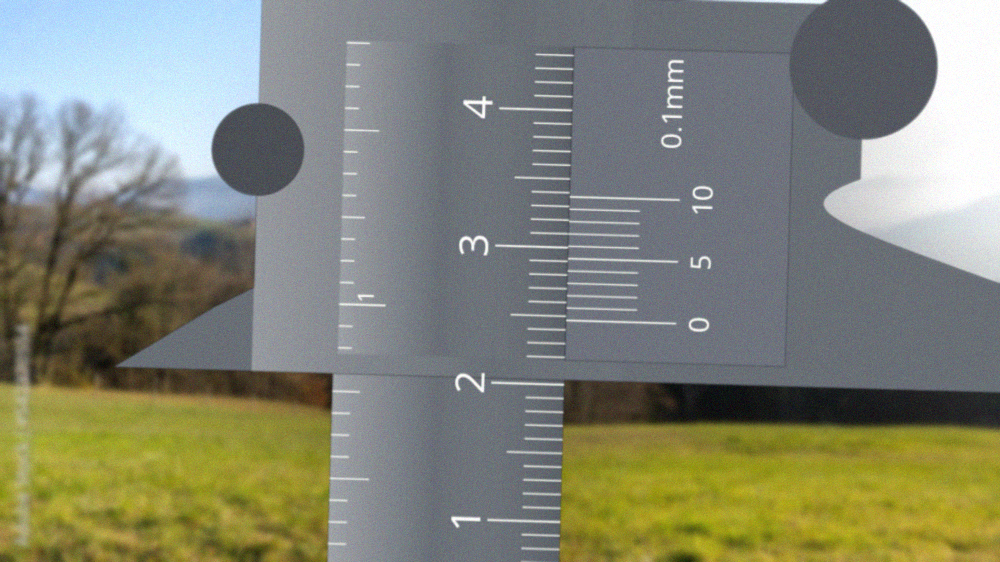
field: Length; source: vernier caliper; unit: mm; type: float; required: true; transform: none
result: 24.7 mm
